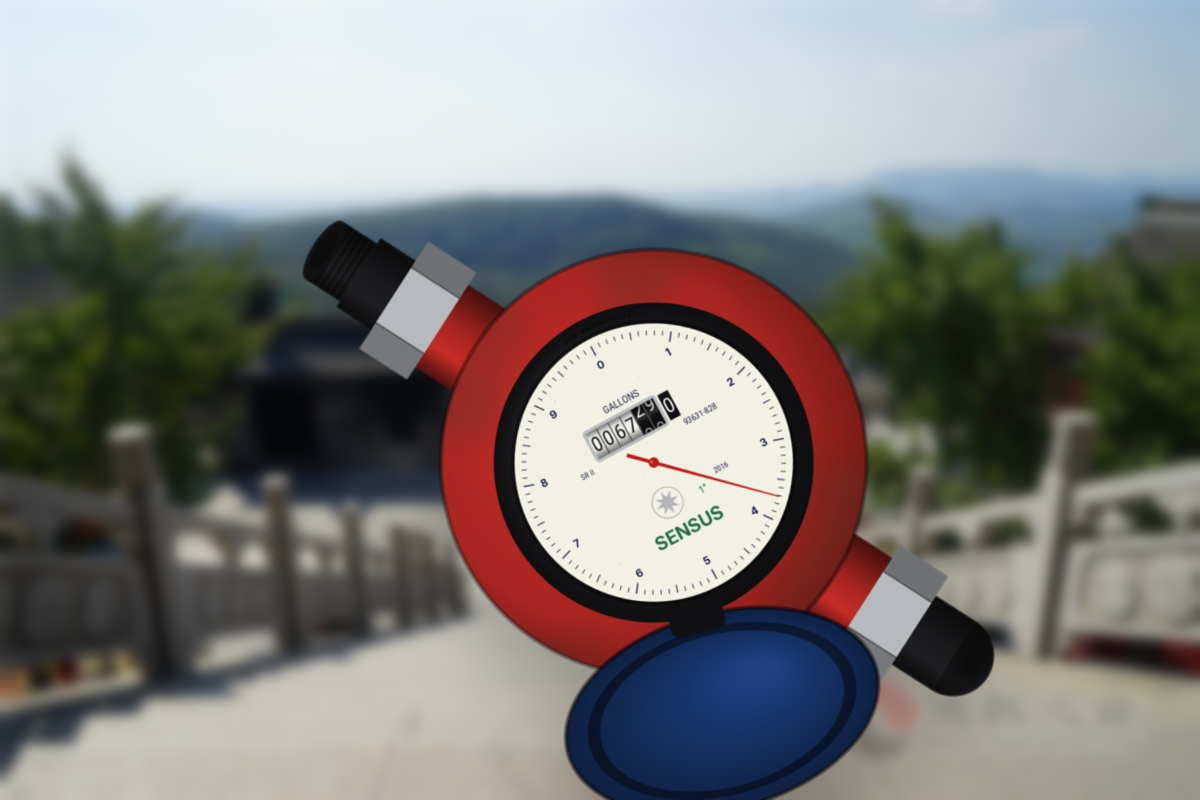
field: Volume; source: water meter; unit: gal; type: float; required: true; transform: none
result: 67293.7 gal
